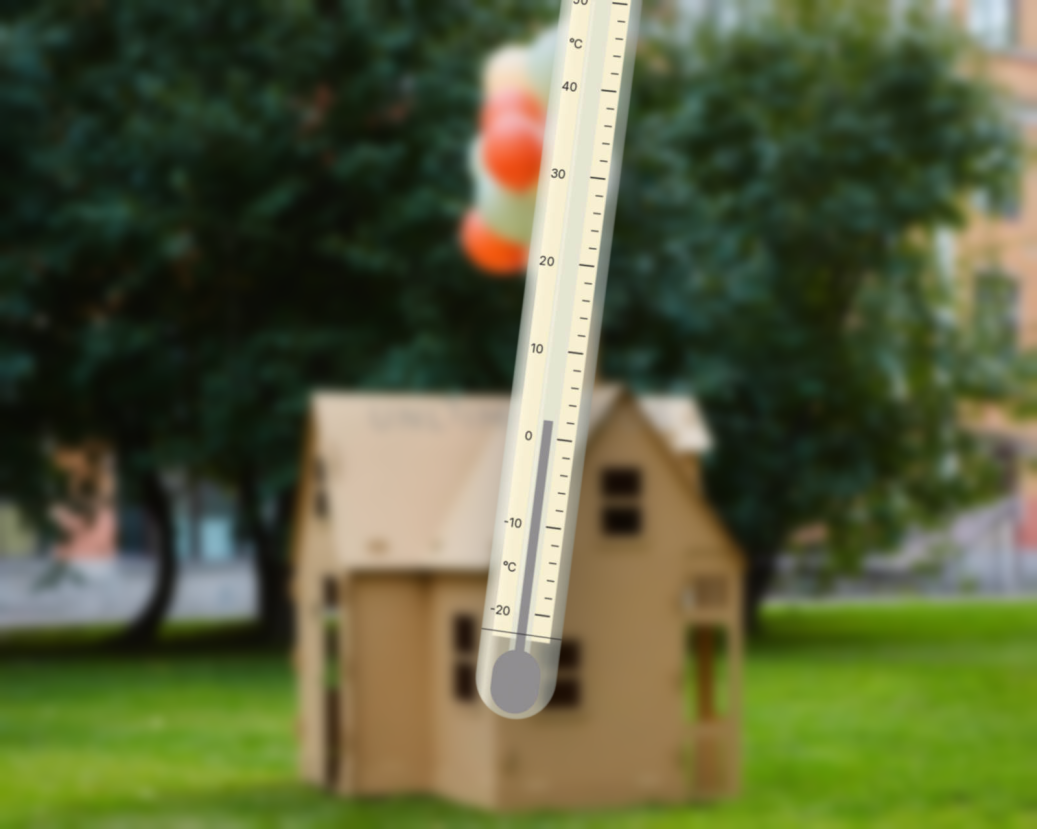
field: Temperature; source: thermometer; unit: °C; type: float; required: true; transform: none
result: 2 °C
